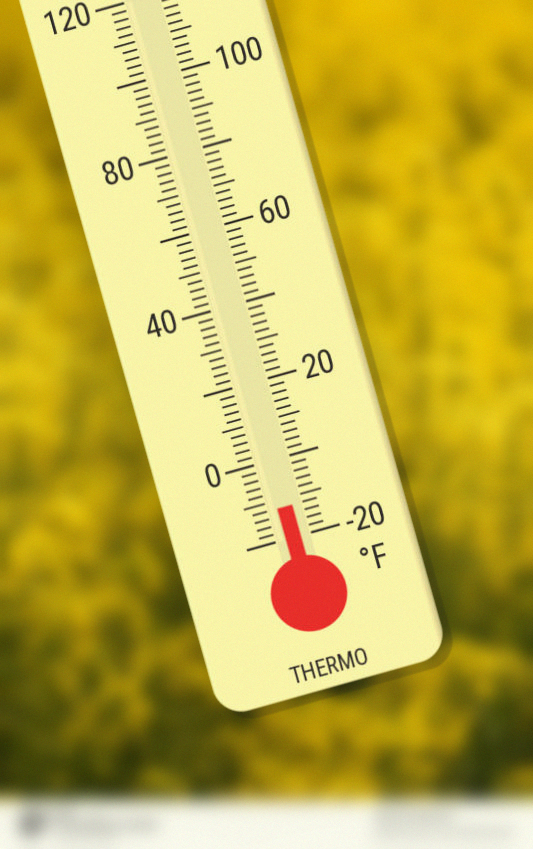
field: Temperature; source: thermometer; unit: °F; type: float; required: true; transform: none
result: -12 °F
